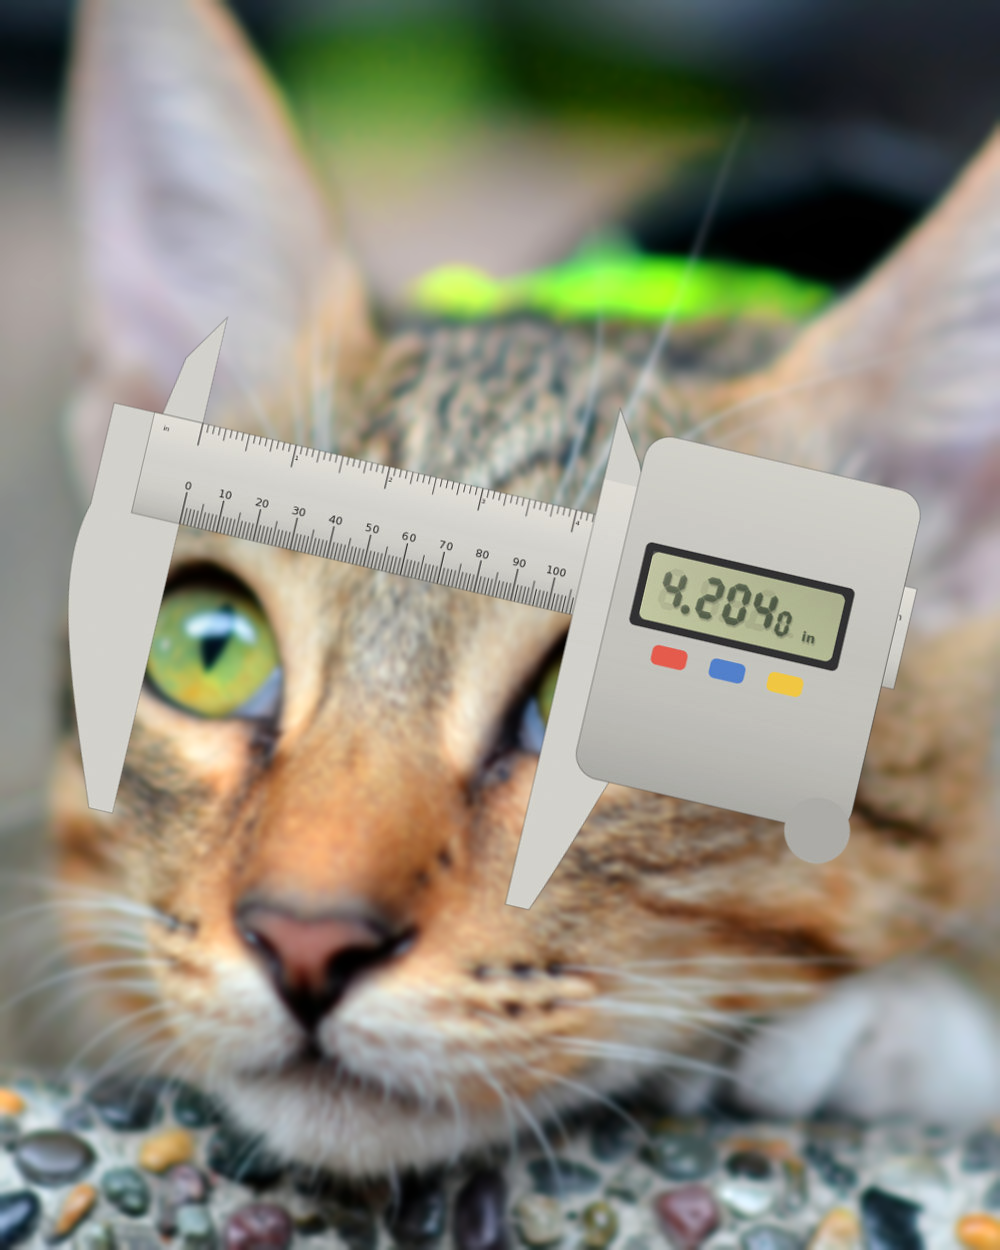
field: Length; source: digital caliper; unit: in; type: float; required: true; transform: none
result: 4.2040 in
